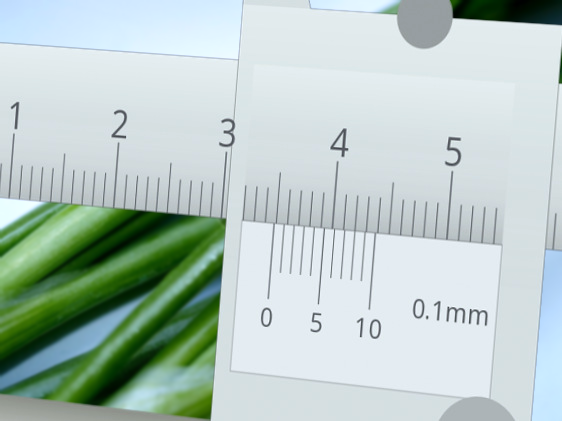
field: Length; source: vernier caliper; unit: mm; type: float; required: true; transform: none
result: 34.8 mm
